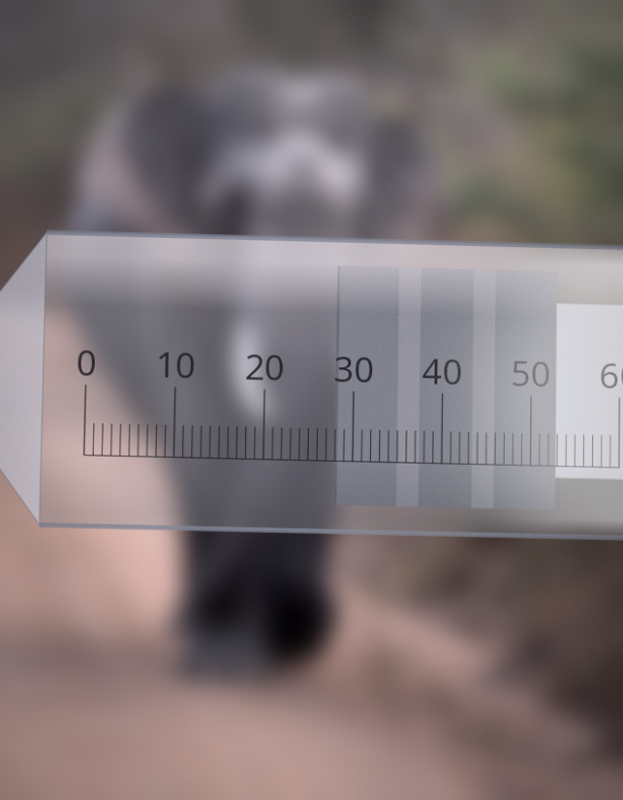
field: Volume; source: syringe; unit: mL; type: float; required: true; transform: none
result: 28 mL
